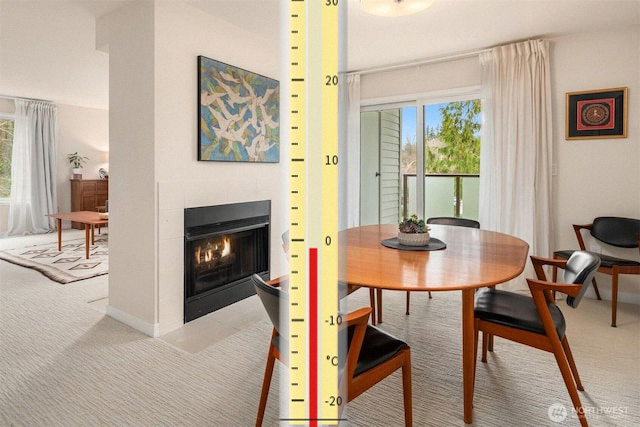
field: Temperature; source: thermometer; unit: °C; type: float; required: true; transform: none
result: -1 °C
